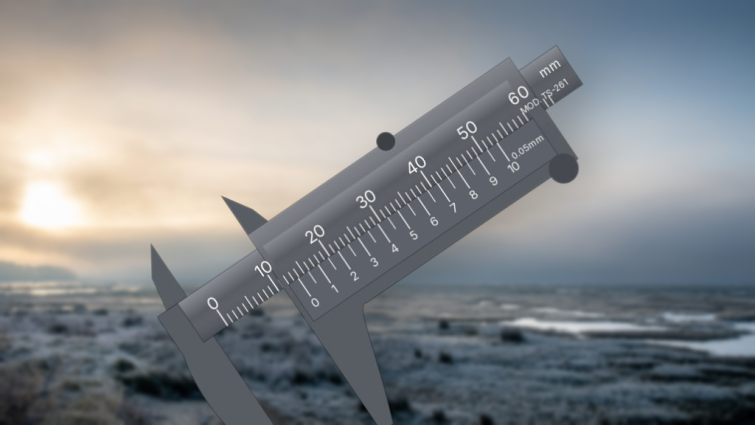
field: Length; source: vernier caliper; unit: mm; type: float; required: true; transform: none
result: 13.8 mm
